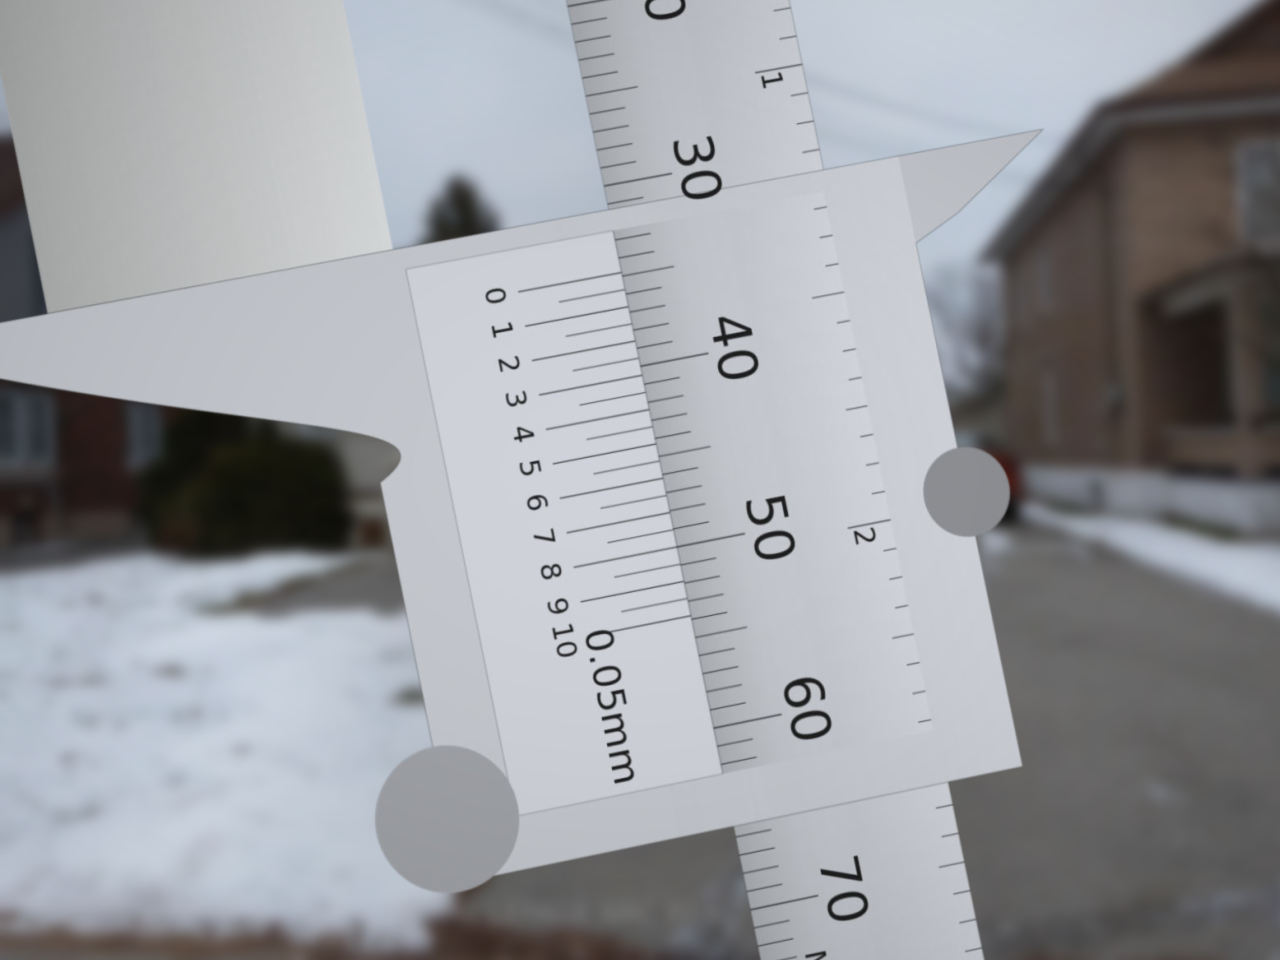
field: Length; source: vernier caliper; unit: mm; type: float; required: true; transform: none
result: 34.8 mm
